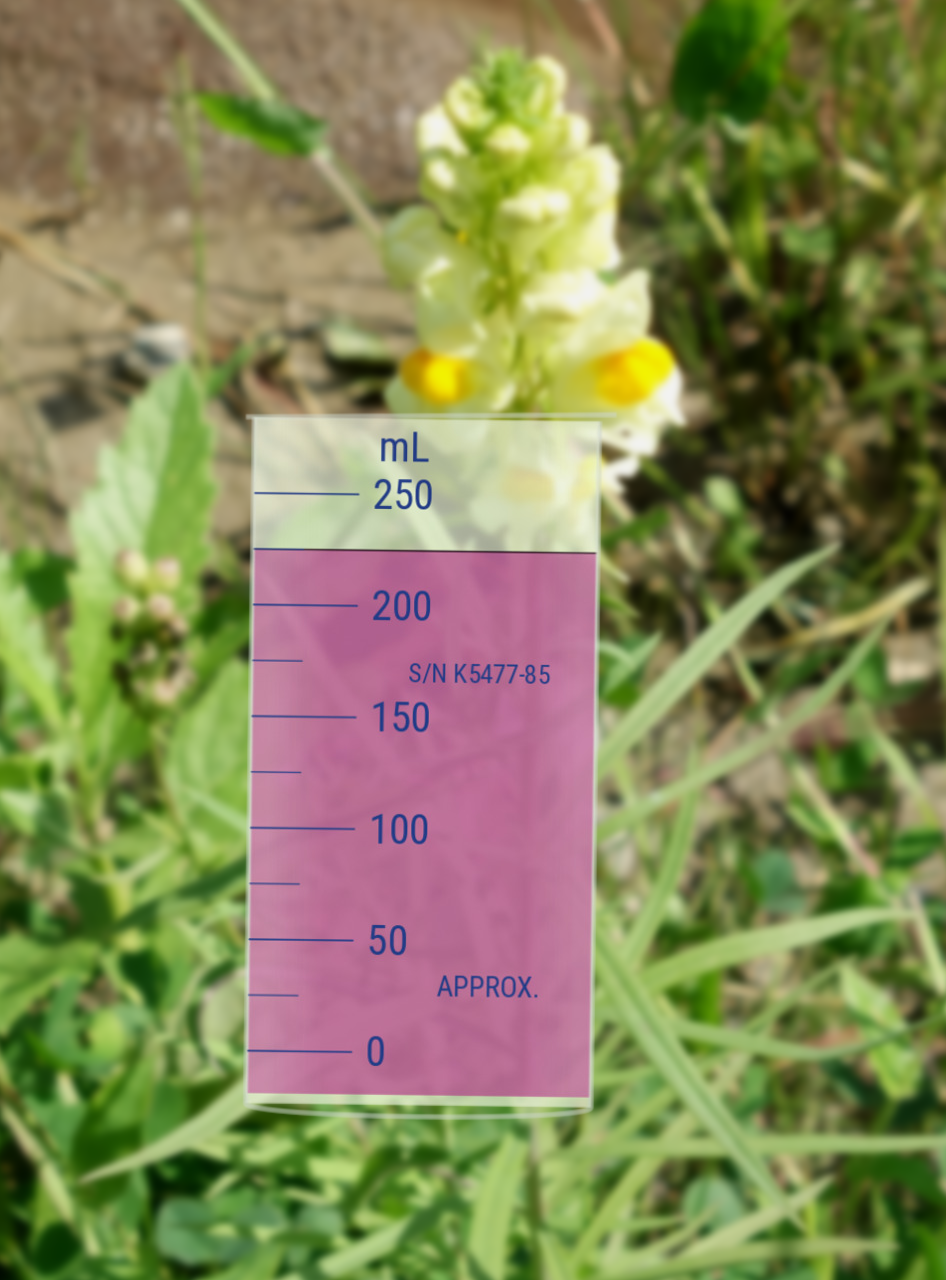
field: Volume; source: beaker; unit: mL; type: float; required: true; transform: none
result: 225 mL
